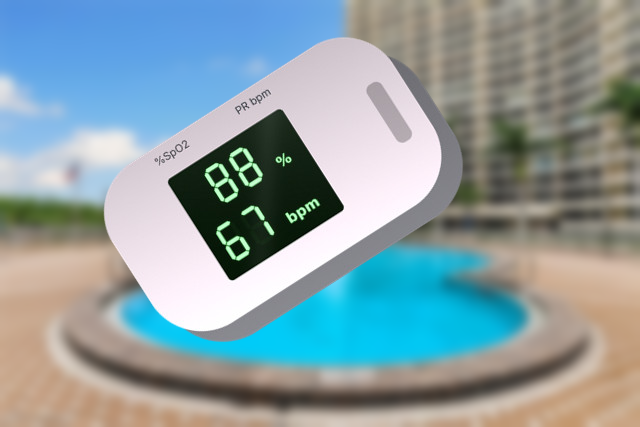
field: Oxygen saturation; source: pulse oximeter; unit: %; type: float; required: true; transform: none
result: 88 %
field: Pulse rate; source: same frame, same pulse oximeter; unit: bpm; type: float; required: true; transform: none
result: 67 bpm
